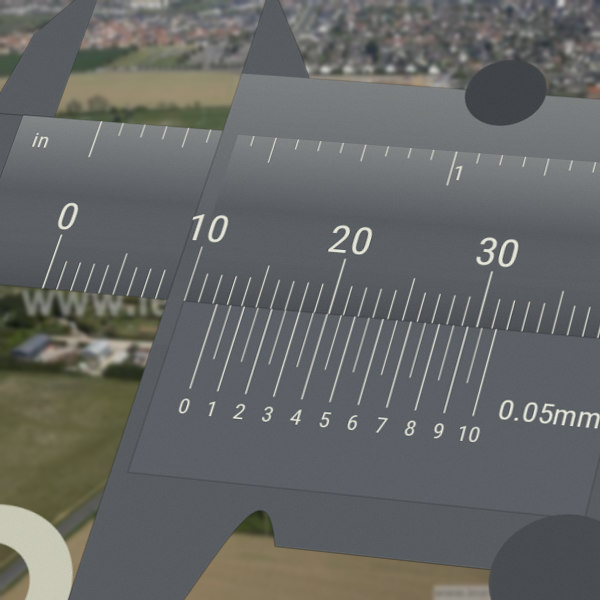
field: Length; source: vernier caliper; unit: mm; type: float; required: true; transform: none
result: 12.3 mm
